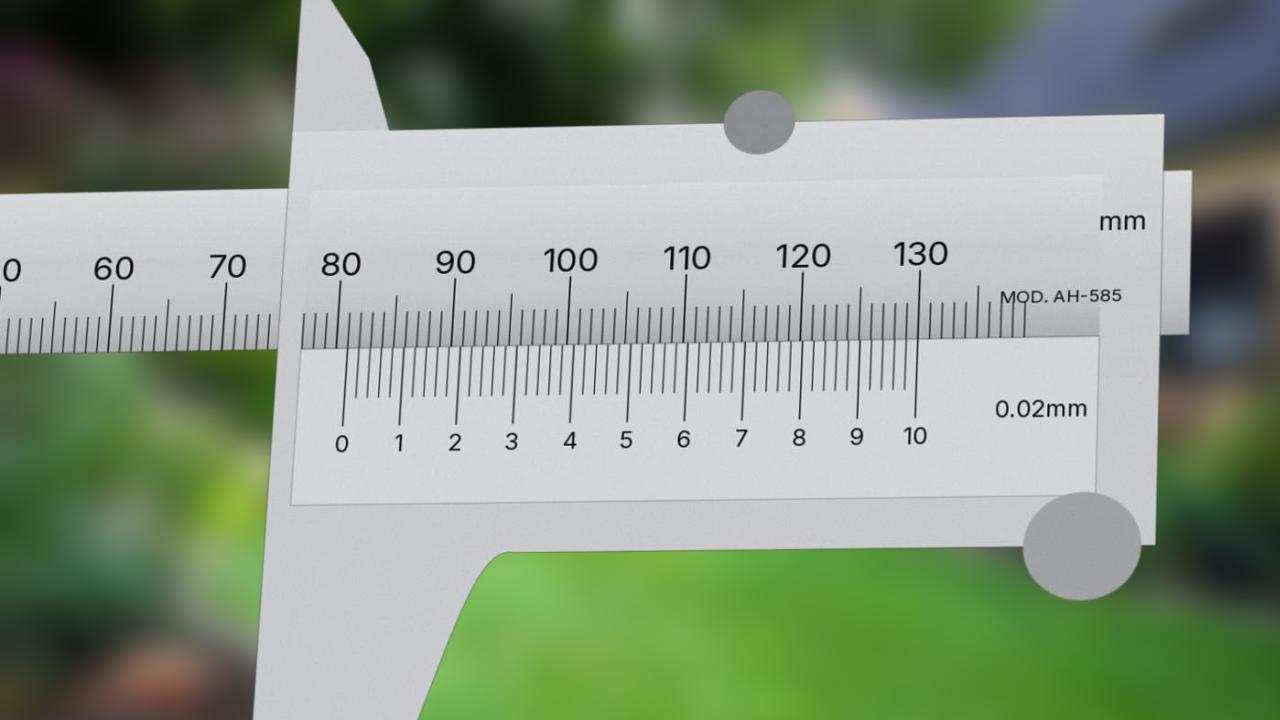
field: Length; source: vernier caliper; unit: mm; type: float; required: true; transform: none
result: 81.0 mm
